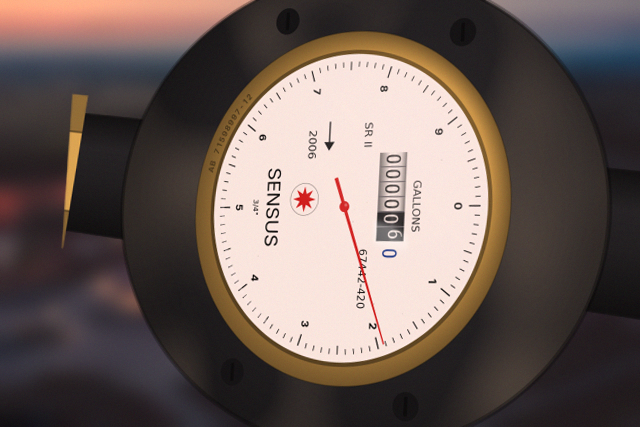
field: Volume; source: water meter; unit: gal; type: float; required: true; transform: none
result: 61.9 gal
